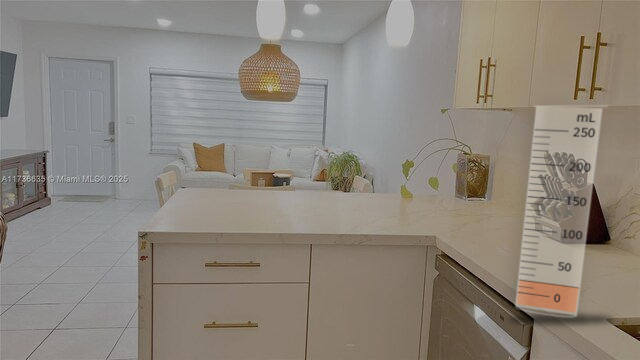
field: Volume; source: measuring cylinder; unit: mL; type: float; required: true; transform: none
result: 20 mL
